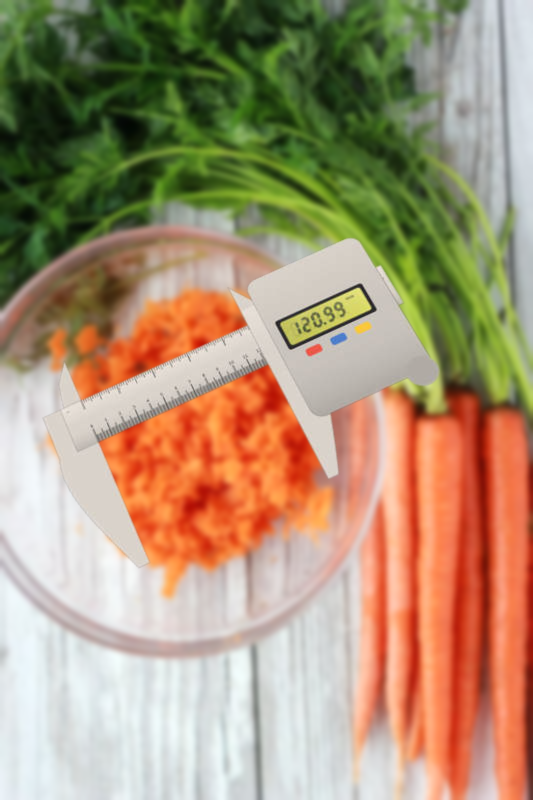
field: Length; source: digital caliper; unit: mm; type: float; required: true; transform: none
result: 120.99 mm
